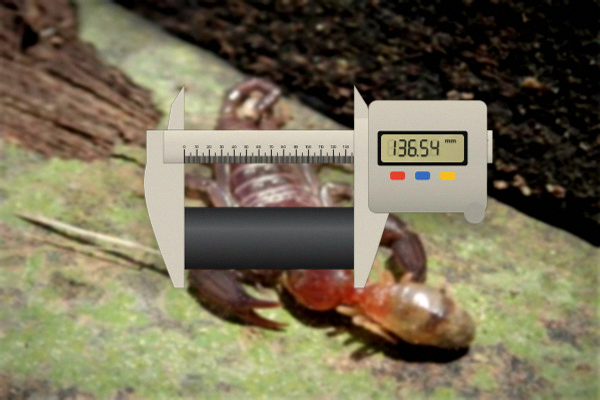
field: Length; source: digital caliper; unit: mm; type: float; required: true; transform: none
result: 136.54 mm
